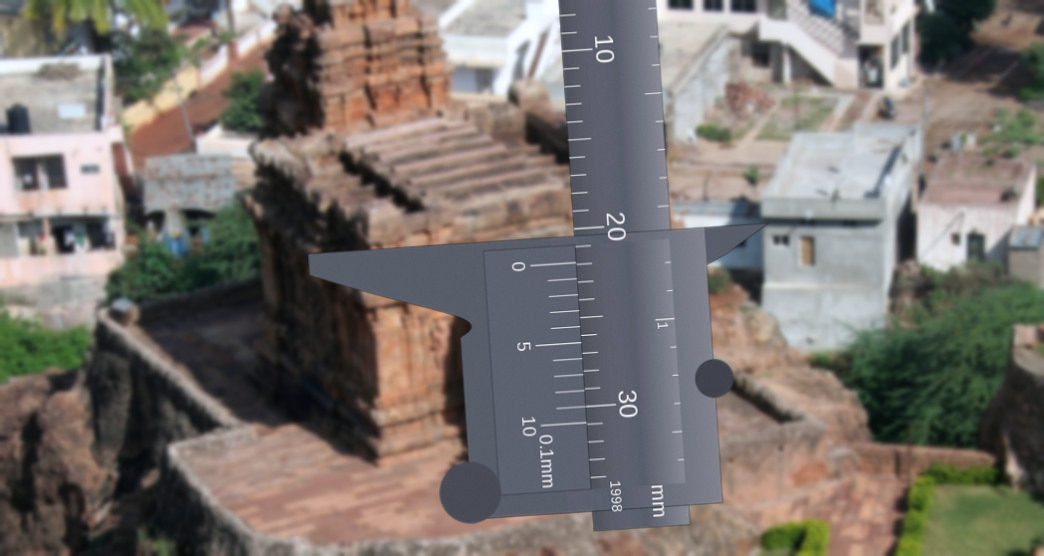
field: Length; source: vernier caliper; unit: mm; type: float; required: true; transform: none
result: 21.9 mm
